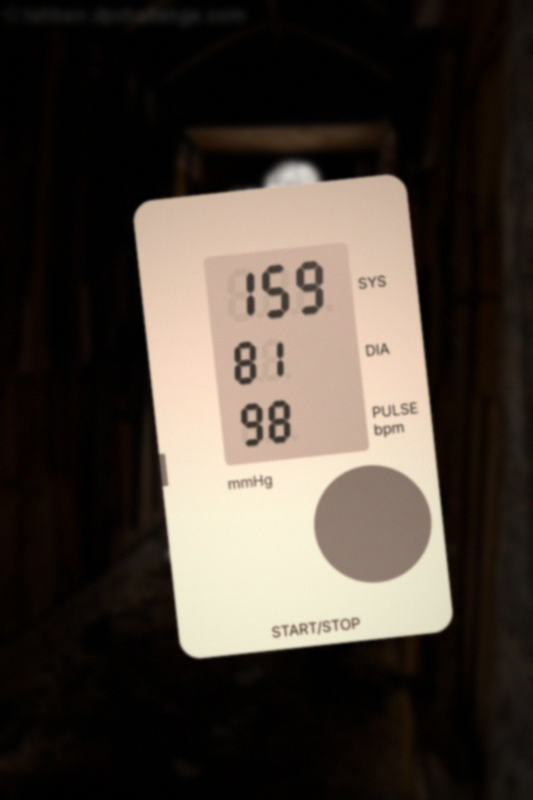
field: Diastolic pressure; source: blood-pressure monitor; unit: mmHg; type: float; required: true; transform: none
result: 81 mmHg
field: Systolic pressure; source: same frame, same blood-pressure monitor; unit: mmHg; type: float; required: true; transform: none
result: 159 mmHg
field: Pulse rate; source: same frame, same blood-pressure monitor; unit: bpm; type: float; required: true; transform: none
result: 98 bpm
